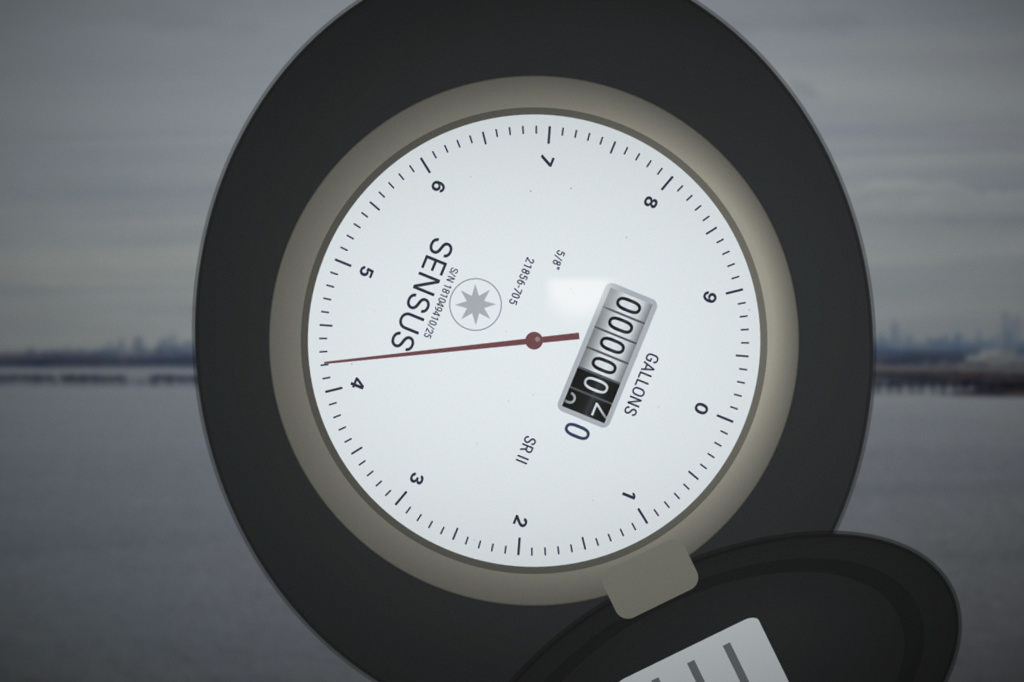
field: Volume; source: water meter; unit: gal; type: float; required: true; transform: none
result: 24.2 gal
